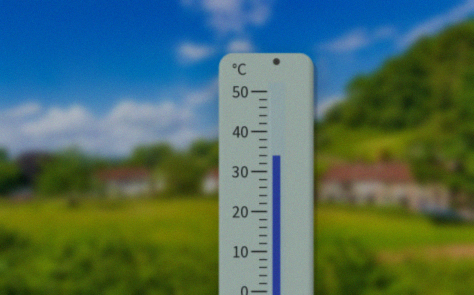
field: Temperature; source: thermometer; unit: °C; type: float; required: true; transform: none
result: 34 °C
